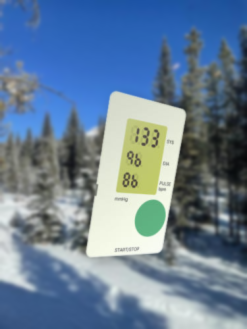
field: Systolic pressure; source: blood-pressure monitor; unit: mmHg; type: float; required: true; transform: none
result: 133 mmHg
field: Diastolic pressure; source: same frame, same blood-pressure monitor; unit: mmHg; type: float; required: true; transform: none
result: 96 mmHg
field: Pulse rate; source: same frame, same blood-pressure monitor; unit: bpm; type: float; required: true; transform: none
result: 86 bpm
